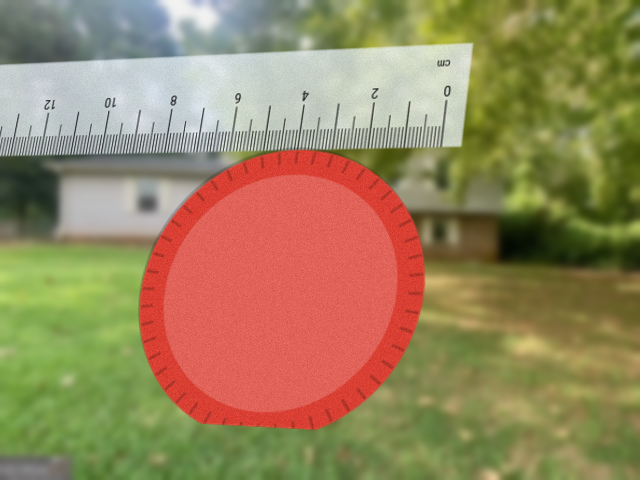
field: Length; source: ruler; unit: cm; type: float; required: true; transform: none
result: 8 cm
